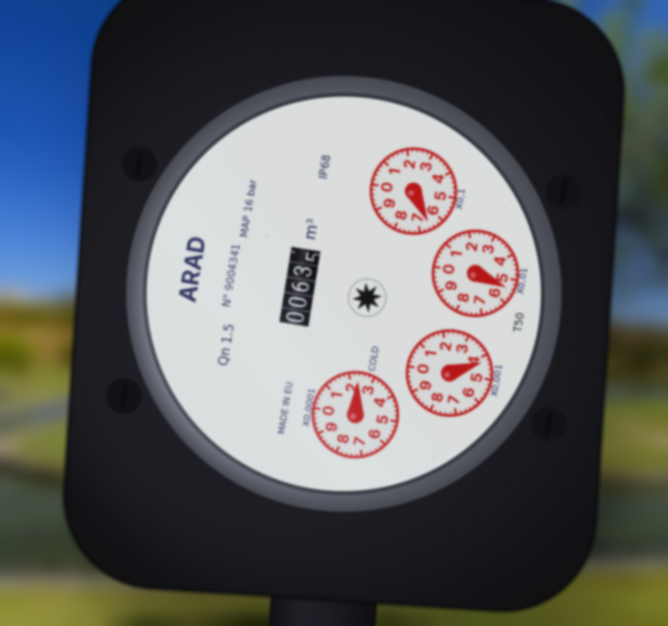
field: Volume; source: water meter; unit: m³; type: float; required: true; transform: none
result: 634.6542 m³
